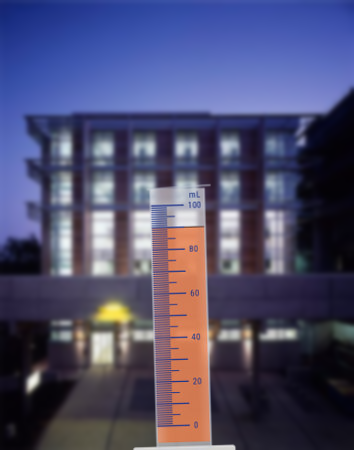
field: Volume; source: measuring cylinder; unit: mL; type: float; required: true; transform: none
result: 90 mL
